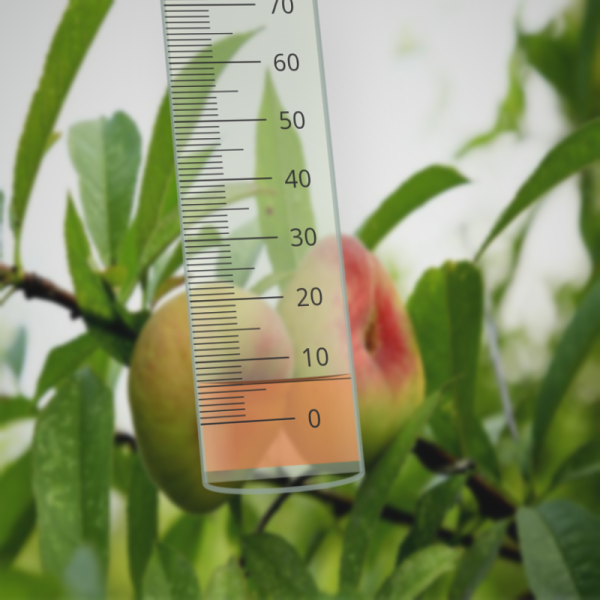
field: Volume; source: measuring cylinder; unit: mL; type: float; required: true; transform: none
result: 6 mL
